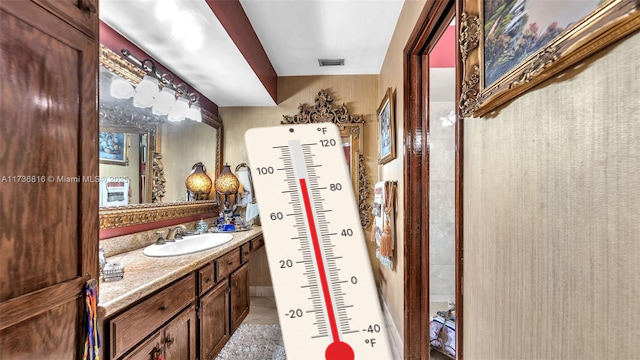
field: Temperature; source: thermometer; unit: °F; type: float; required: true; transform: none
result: 90 °F
